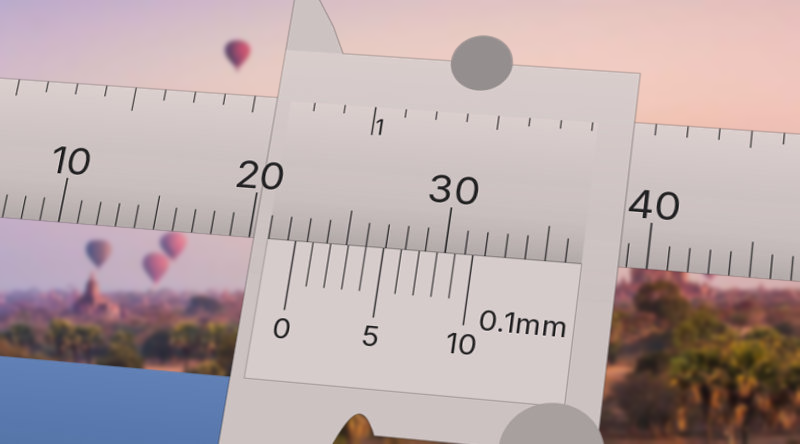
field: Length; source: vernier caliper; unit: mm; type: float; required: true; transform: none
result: 22.4 mm
